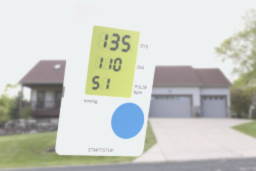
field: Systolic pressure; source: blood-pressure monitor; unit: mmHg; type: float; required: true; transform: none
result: 135 mmHg
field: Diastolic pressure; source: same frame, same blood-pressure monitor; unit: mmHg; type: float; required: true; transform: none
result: 110 mmHg
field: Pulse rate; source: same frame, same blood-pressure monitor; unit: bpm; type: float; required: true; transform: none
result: 51 bpm
